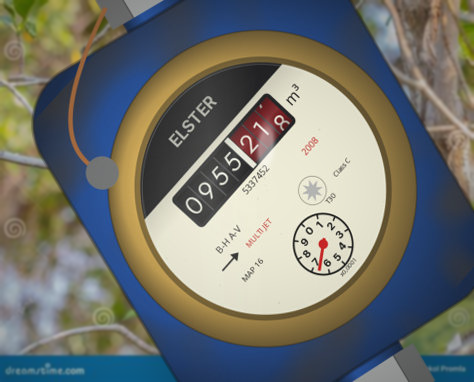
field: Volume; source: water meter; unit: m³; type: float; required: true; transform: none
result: 955.2176 m³
